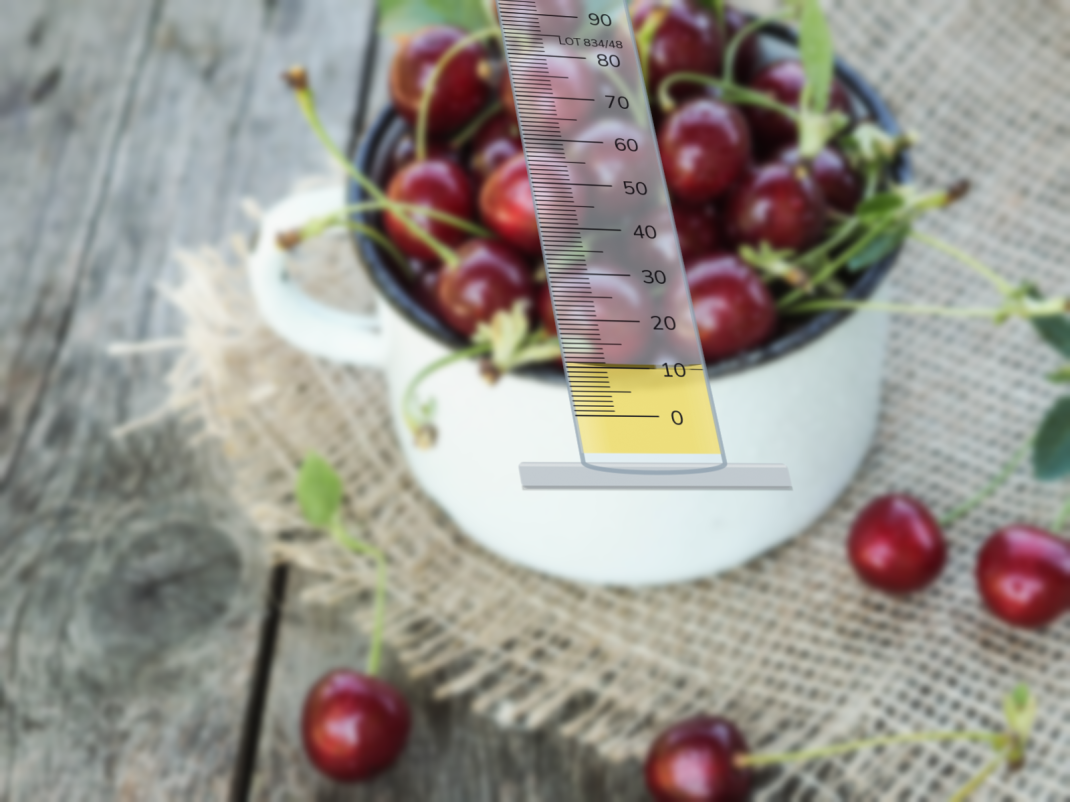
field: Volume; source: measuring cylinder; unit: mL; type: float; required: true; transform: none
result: 10 mL
